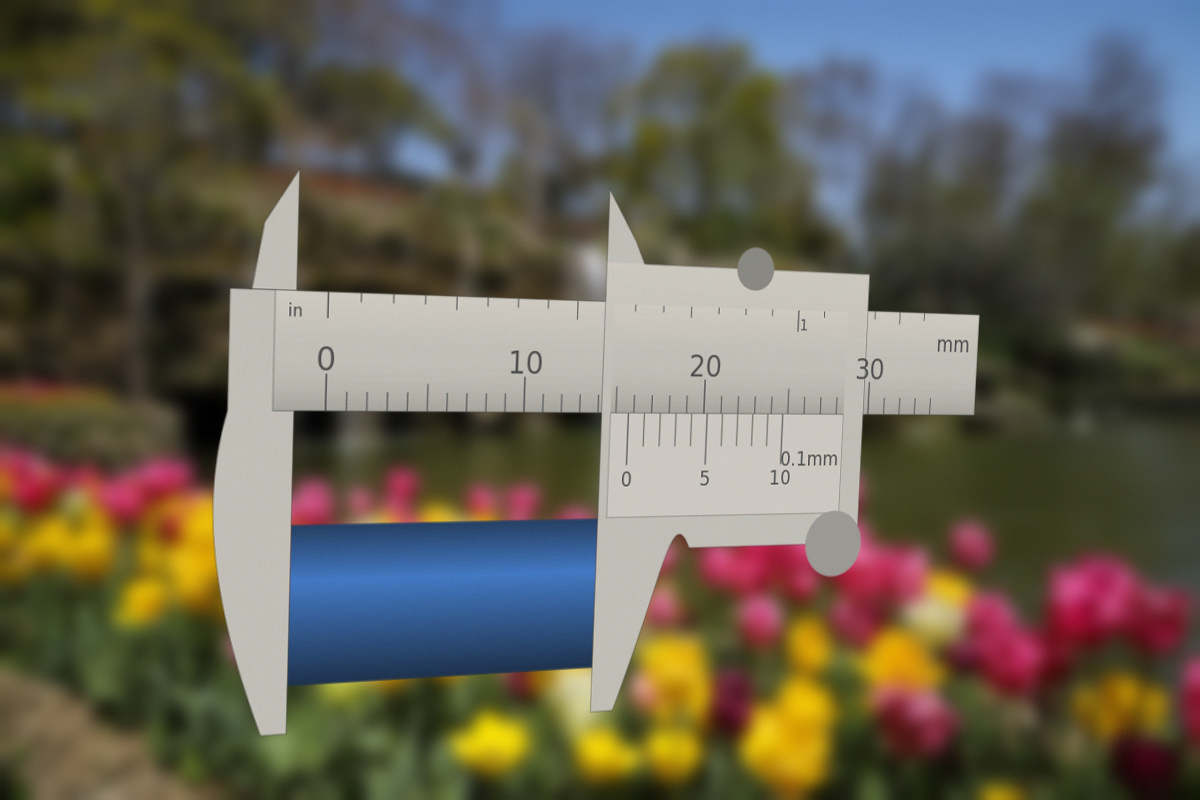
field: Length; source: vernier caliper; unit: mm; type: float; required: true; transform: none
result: 15.7 mm
